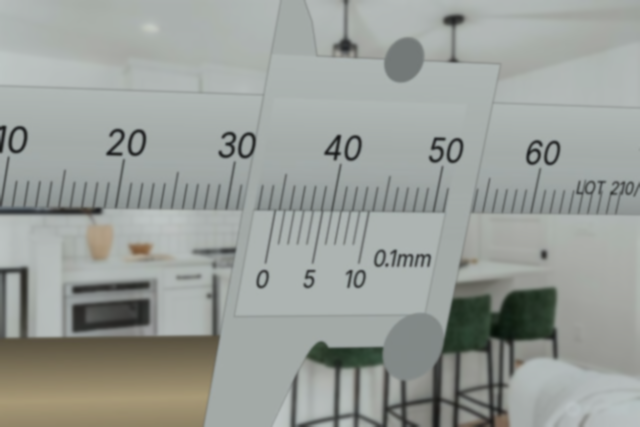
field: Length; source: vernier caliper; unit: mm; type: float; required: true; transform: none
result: 34.6 mm
